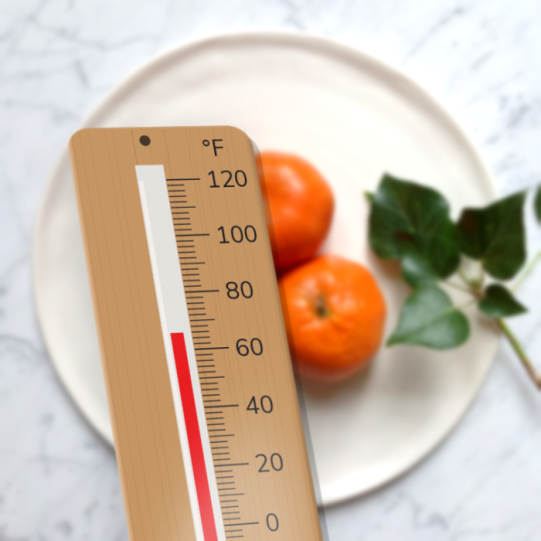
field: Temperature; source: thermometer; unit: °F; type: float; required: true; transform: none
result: 66 °F
